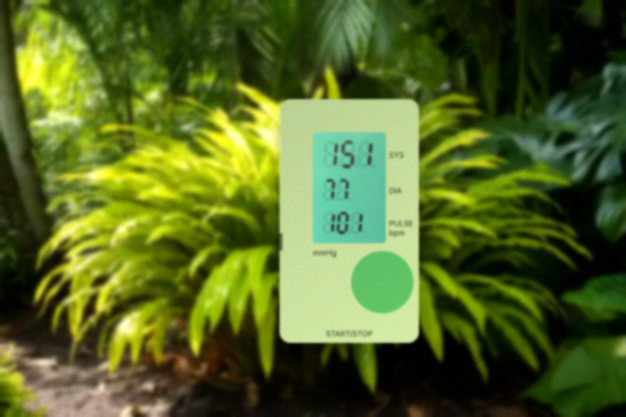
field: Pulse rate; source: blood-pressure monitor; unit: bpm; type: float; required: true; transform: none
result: 101 bpm
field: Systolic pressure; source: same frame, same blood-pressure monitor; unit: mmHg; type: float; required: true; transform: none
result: 151 mmHg
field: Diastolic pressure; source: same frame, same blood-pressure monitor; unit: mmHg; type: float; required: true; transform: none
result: 77 mmHg
